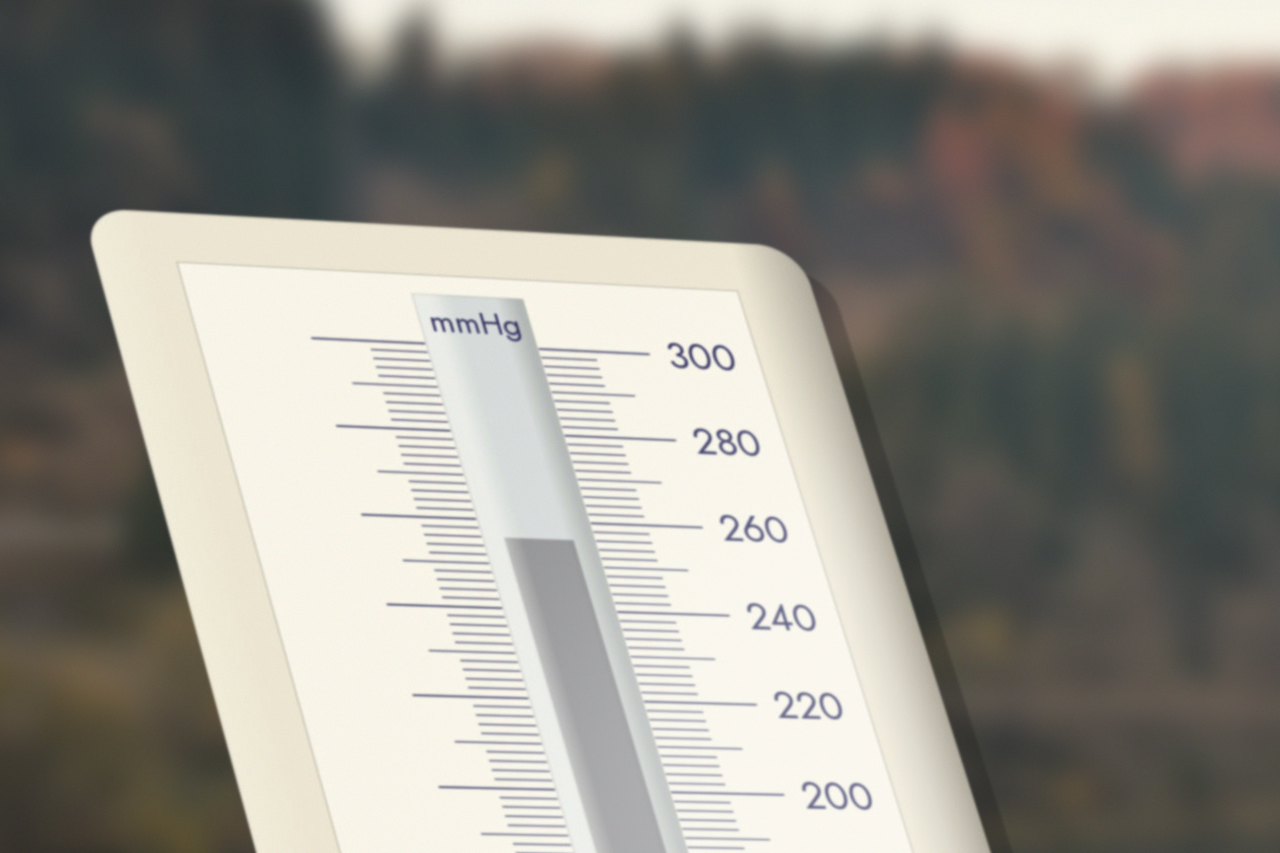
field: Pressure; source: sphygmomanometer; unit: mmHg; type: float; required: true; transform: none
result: 256 mmHg
